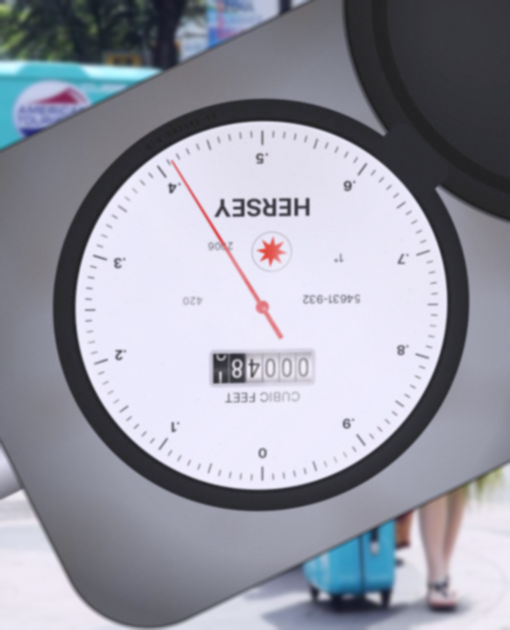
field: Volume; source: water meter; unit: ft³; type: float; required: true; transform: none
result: 481.41 ft³
